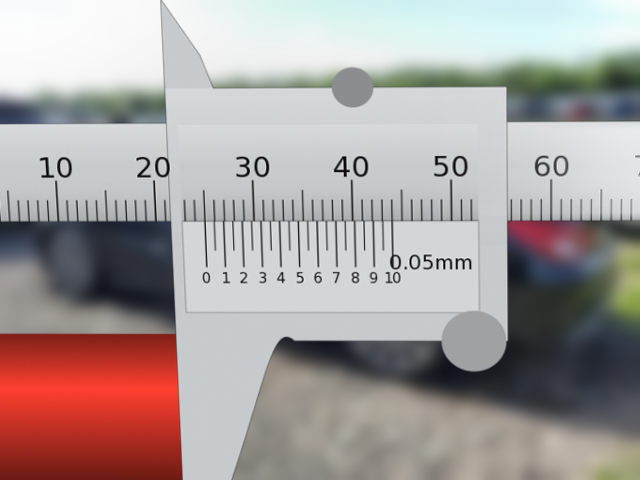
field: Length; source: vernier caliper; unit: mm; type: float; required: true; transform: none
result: 25.0 mm
